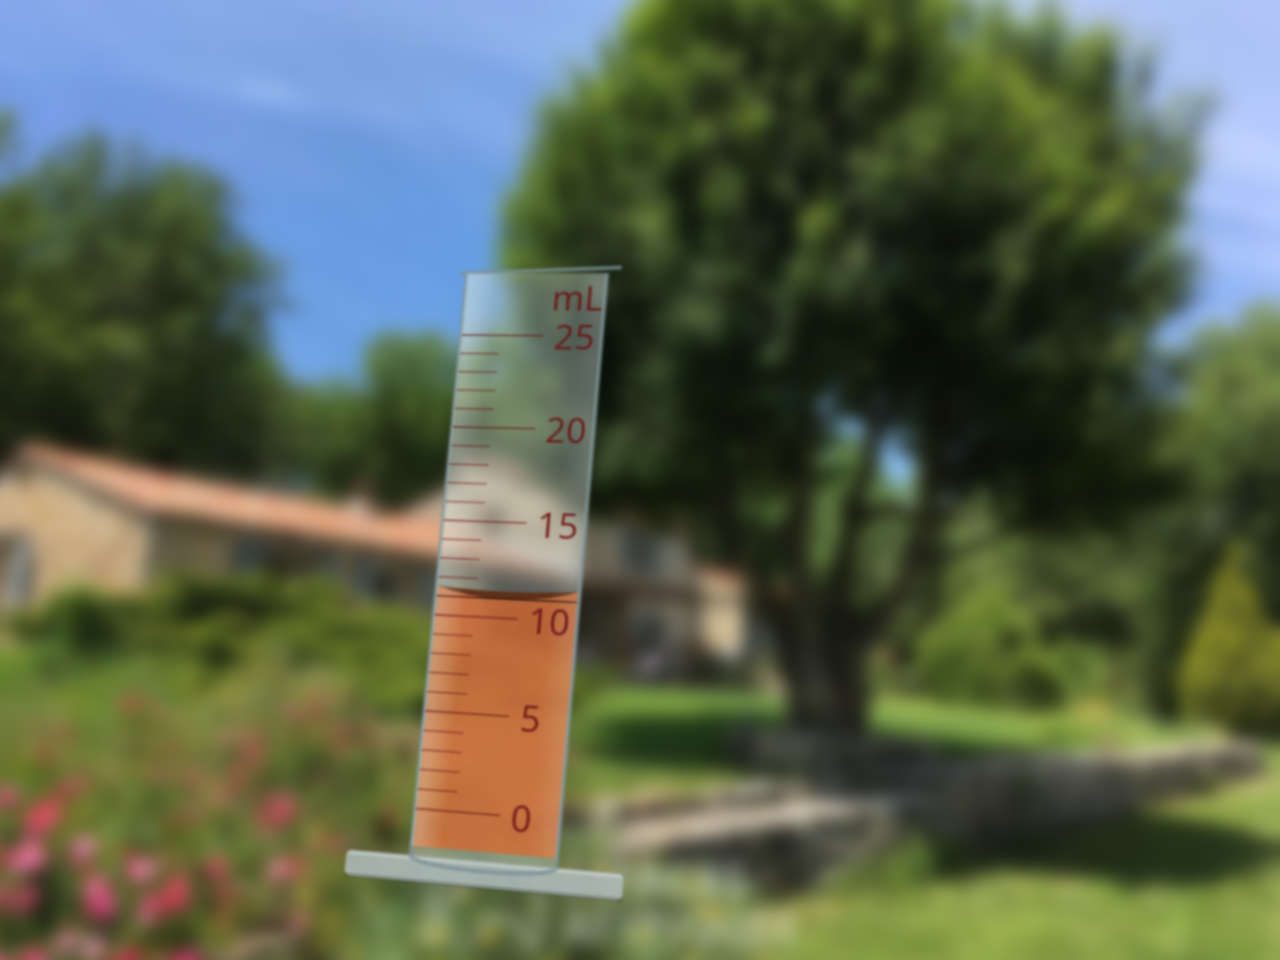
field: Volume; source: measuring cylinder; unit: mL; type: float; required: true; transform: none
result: 11 mL
